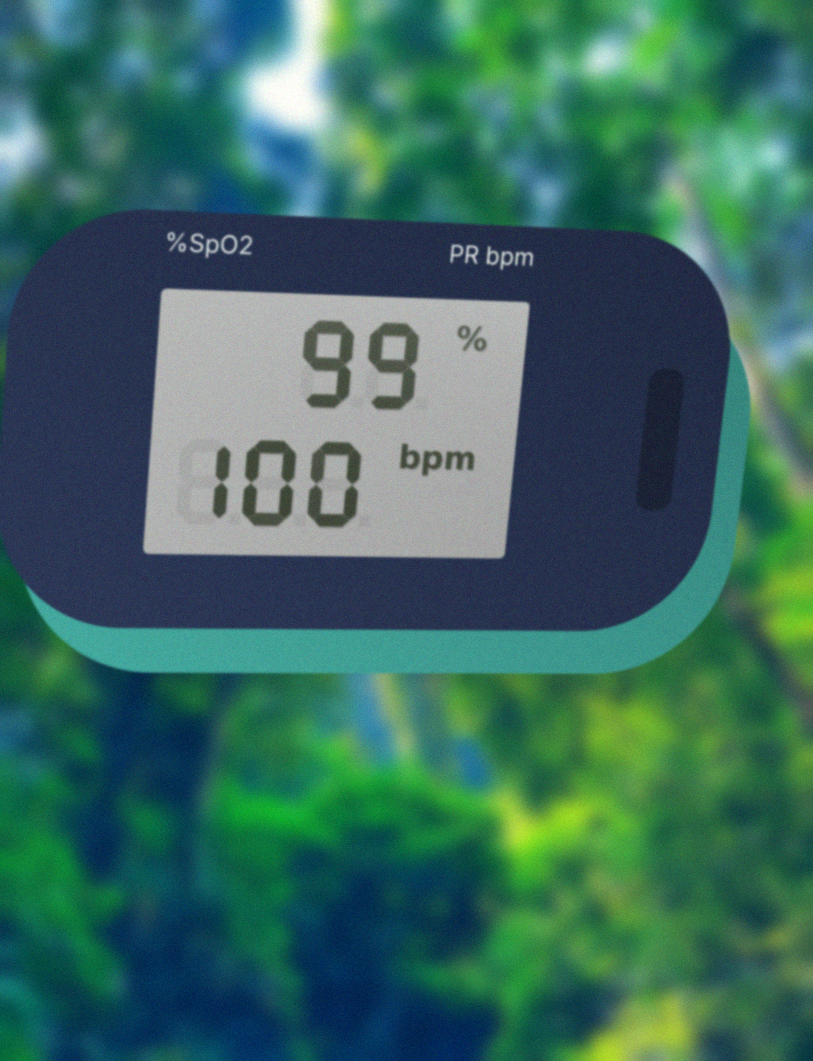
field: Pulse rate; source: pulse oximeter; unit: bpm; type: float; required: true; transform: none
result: 100 bpm
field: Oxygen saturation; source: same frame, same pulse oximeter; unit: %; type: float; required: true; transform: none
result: 99 %
